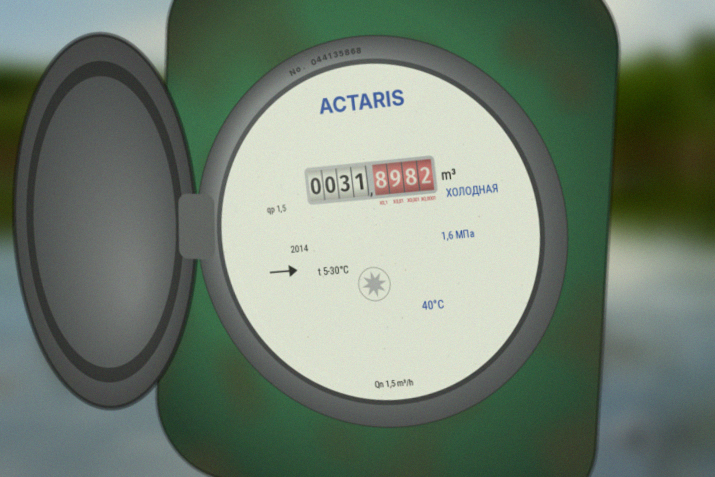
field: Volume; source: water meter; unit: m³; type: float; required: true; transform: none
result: 31.8982 m³
